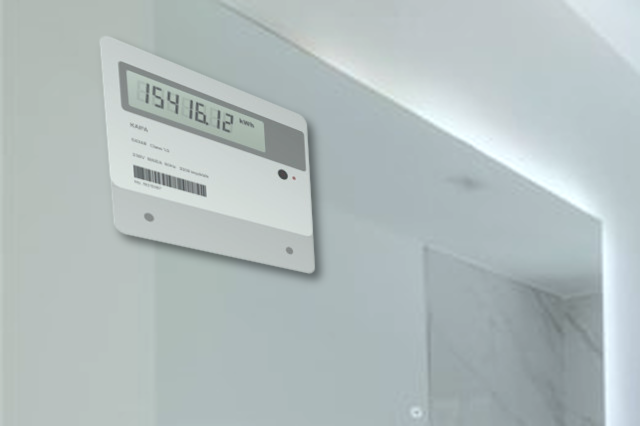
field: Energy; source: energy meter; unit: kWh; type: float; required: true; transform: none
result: 15416.12 kWh
